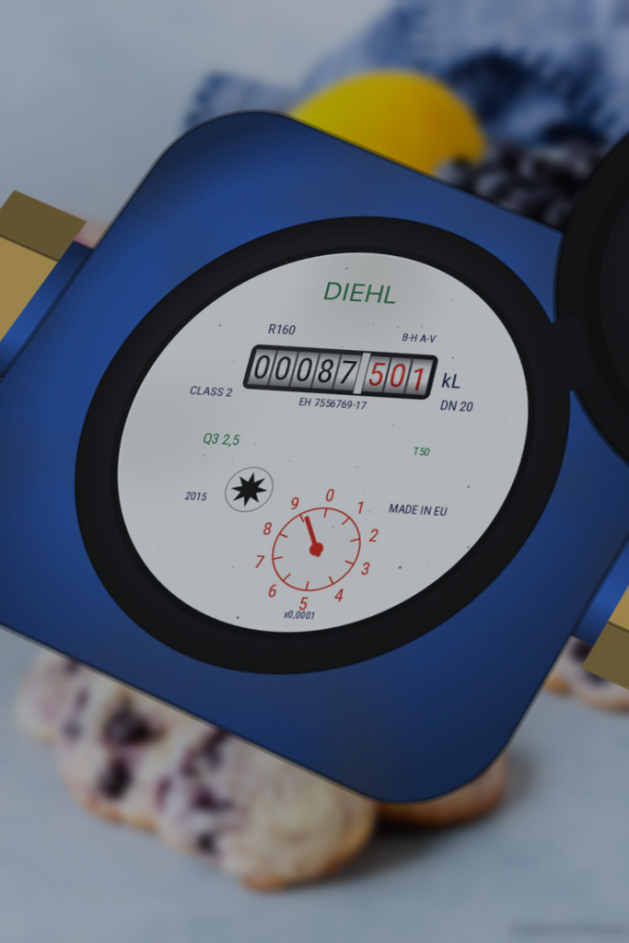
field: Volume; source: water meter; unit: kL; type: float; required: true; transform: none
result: 87.5009 kL
